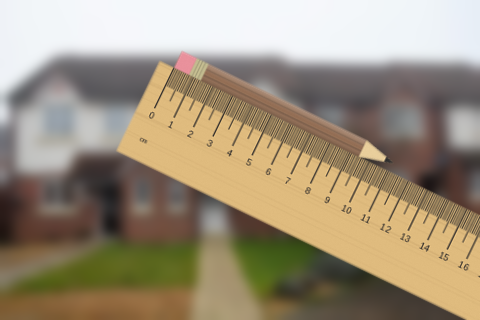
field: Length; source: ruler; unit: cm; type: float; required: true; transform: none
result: 11 cm
